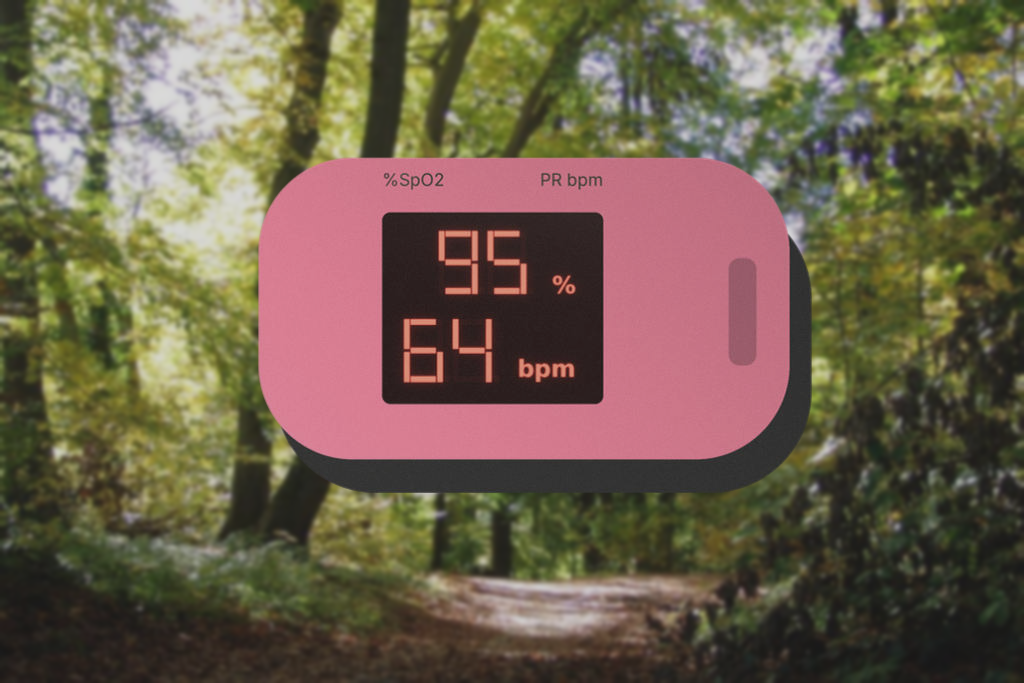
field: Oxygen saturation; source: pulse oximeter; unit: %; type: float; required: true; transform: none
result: 95 %
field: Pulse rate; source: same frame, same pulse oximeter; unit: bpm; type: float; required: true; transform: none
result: 64 bpm
